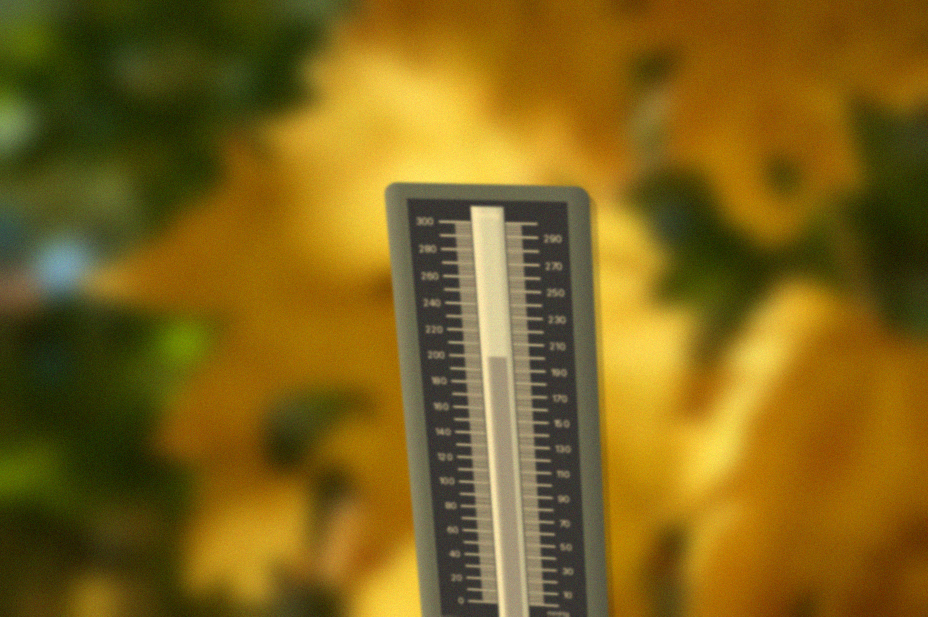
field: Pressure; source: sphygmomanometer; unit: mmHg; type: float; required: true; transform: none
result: 200 mmHg
